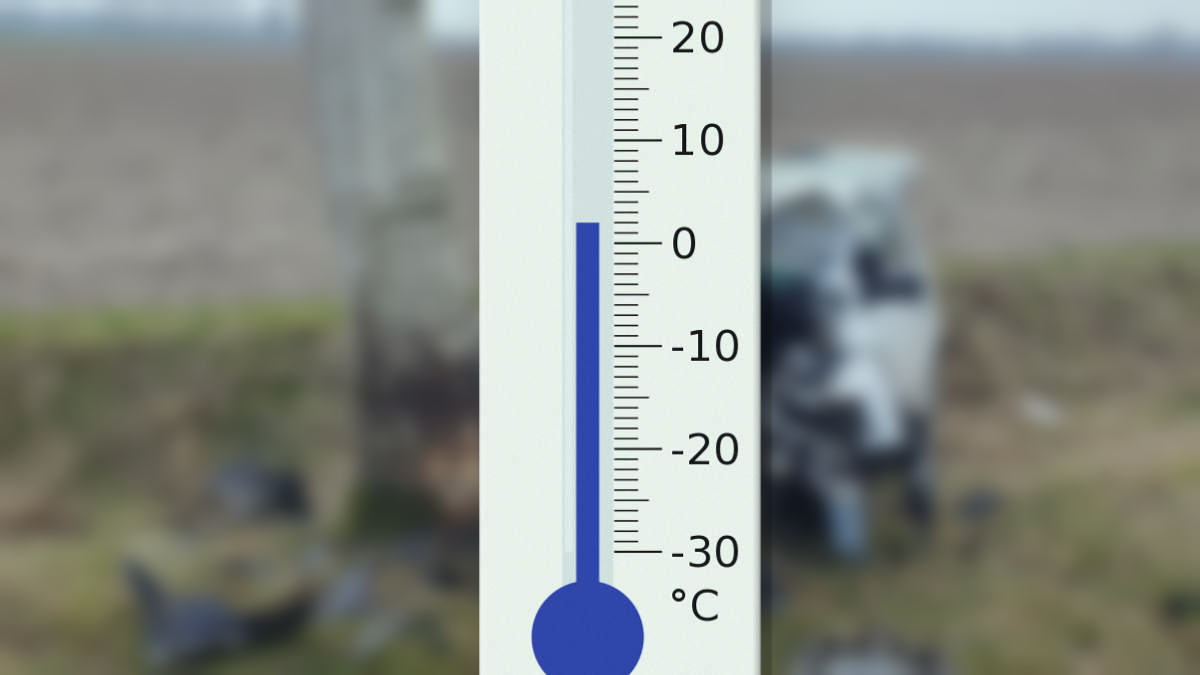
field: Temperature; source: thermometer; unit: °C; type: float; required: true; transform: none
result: 2 °C
